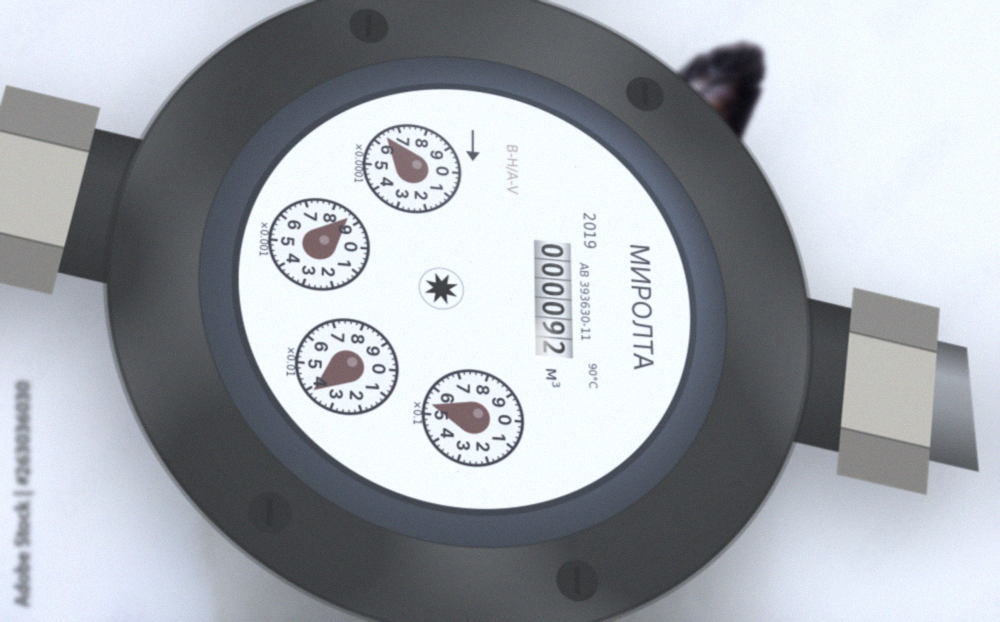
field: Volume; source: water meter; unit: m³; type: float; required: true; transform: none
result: 92.5386 m³
